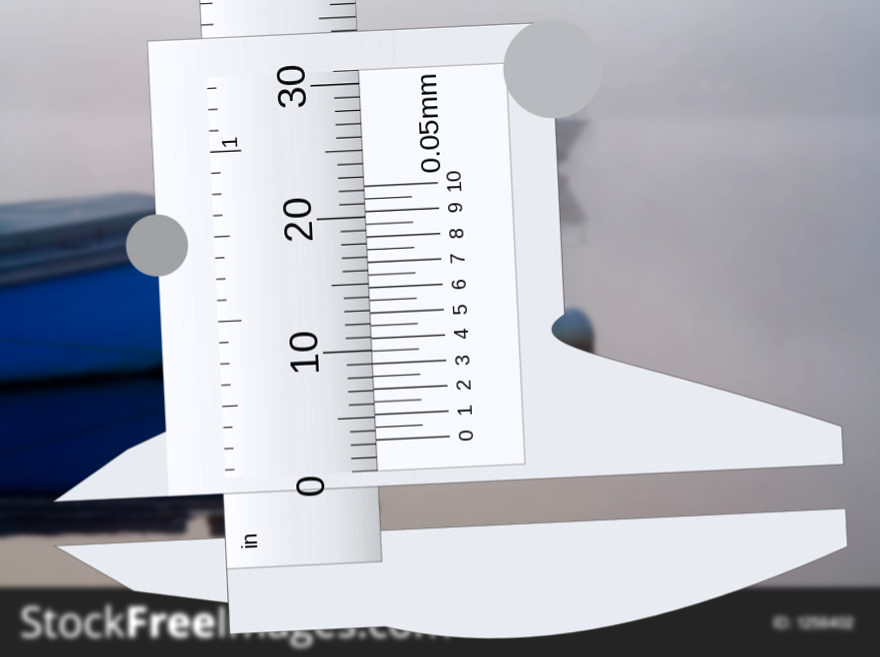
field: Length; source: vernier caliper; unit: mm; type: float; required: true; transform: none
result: 3.3 mm
